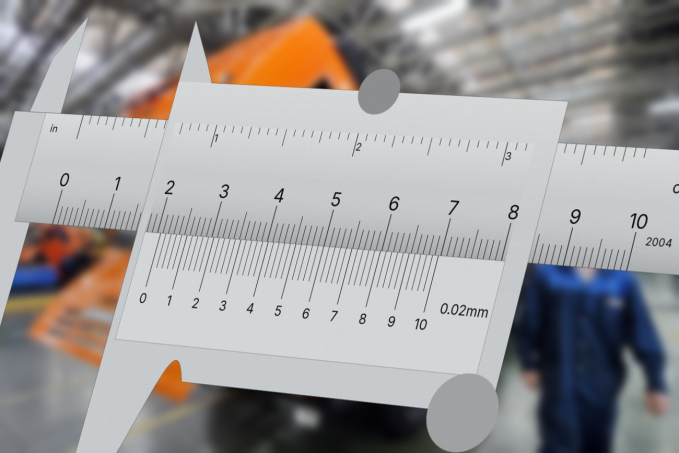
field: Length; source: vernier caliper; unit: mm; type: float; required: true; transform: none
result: 20.6 mm
